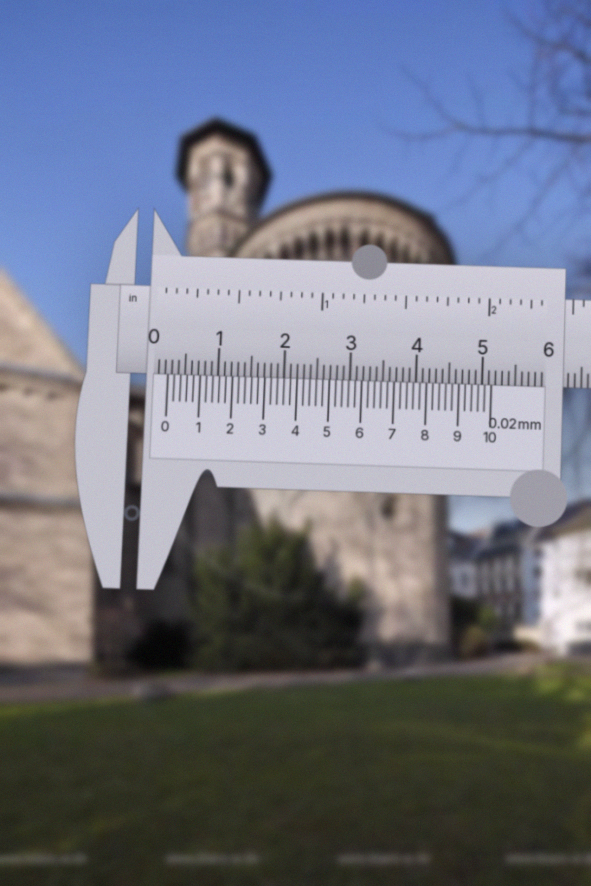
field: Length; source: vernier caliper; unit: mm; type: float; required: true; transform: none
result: 2.4 mm
